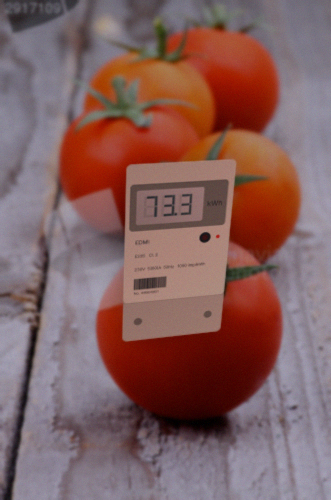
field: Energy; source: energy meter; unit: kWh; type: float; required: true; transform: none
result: 73.3 kWh
